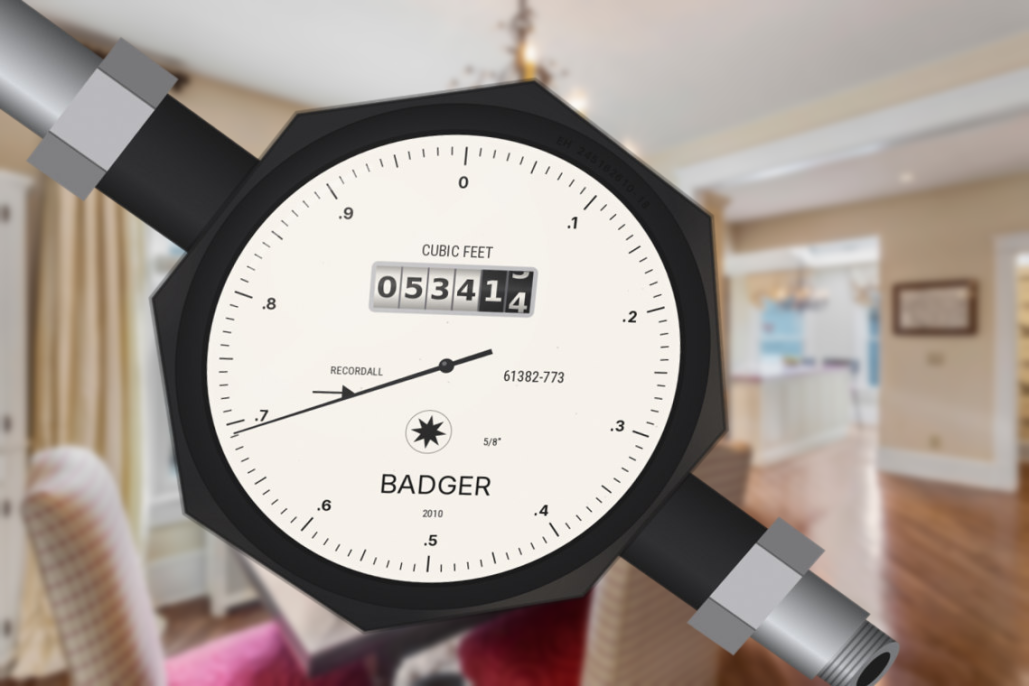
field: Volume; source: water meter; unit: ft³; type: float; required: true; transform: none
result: 53413.69 ft³
